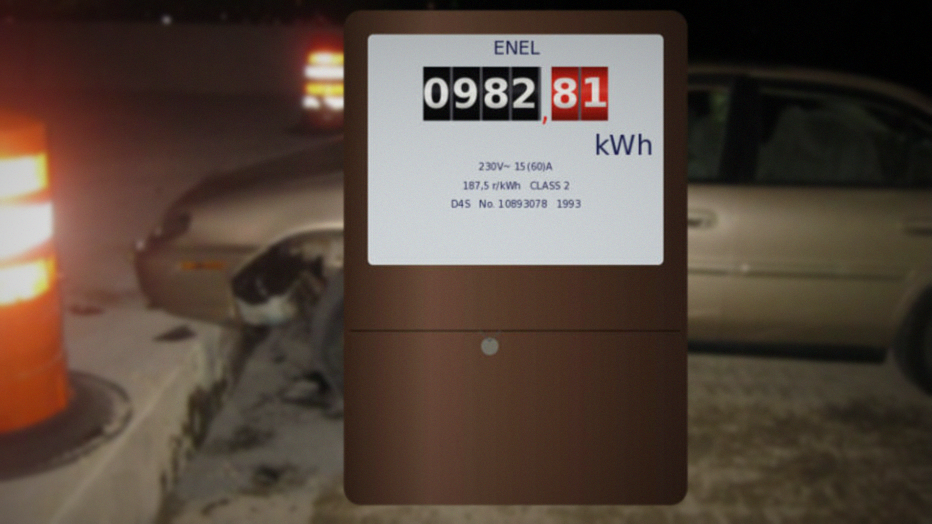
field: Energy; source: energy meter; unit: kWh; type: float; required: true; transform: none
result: 982.81 kWh
